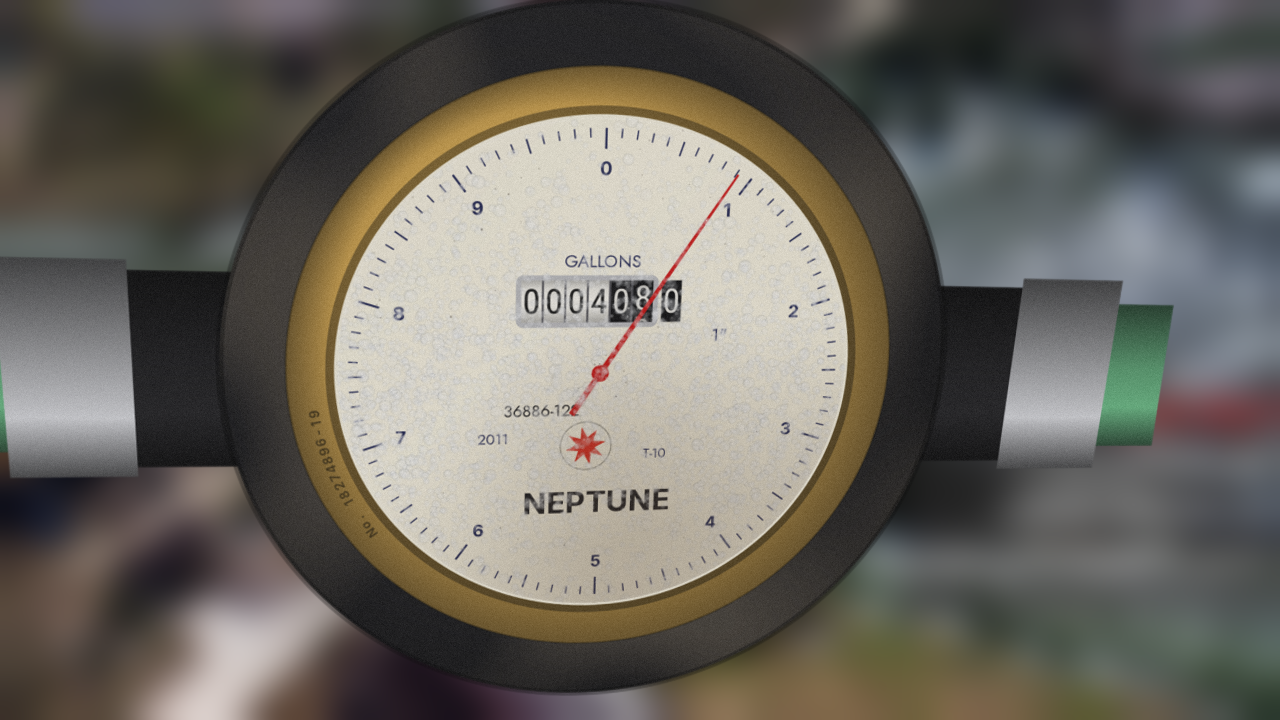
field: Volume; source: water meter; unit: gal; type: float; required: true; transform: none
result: 4080.9 gal
